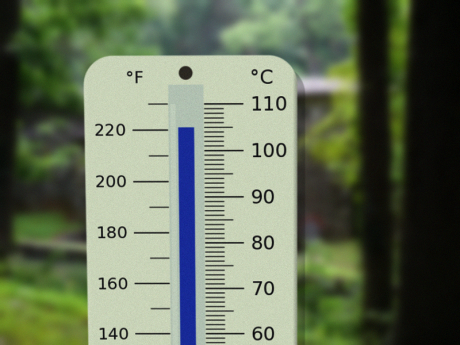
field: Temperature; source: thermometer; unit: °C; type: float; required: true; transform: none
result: 105 °C
